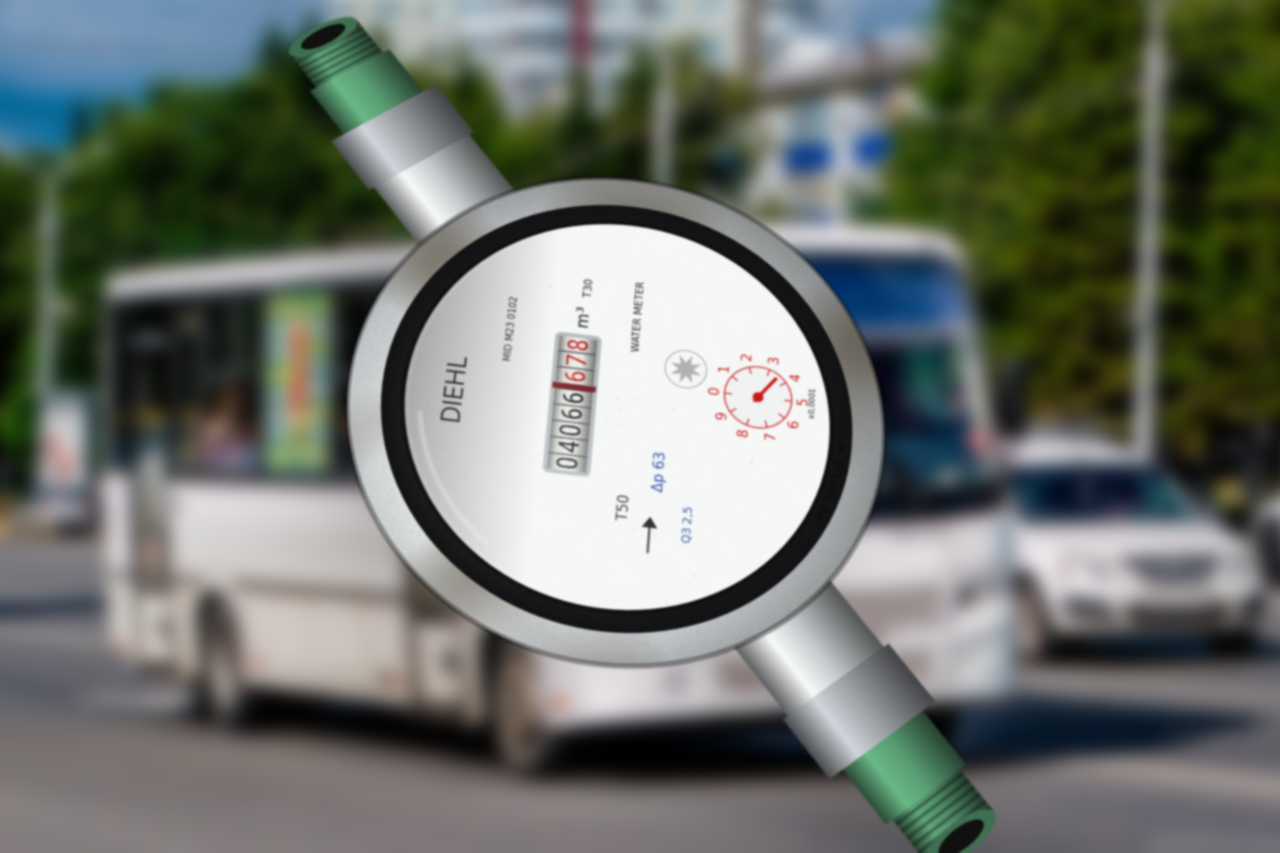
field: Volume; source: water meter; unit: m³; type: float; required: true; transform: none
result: 4066.6783 m³
